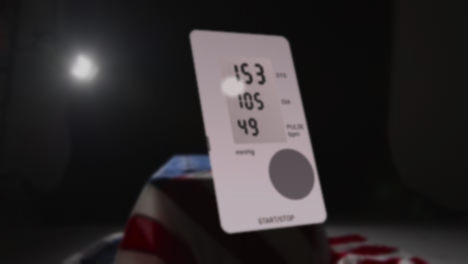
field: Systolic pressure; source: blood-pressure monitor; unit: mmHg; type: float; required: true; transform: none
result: 153 mmHg
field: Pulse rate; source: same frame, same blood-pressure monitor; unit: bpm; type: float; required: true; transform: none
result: 49 bpm
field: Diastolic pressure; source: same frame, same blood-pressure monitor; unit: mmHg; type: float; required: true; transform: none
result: 105 mmHg
